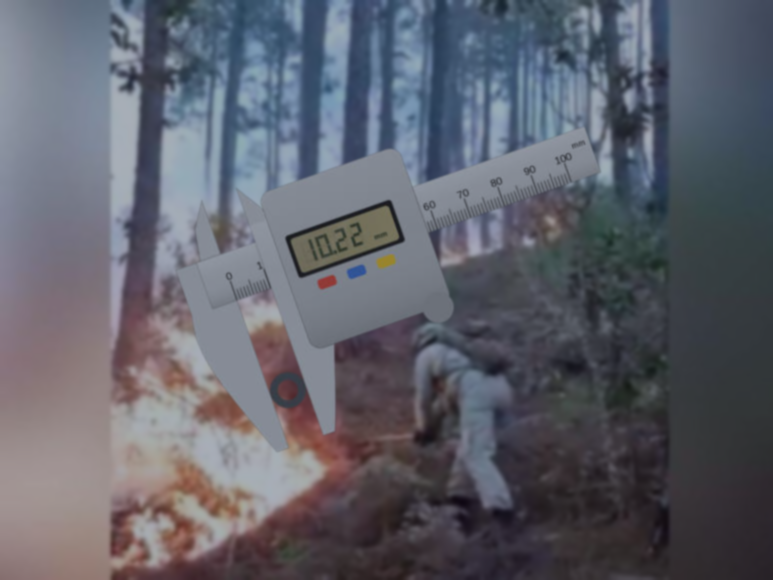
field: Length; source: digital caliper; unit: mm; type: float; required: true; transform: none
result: 10.22 mm
